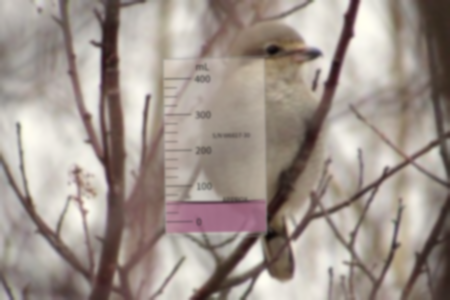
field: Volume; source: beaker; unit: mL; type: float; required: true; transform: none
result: 50 mL
